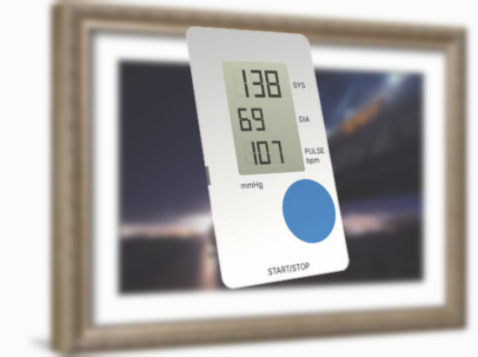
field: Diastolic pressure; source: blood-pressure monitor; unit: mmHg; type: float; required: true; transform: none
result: 69 mmHg
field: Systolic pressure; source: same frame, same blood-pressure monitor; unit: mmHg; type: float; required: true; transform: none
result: 138 mmHg
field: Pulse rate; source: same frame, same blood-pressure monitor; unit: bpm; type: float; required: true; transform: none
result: 107 bpm
